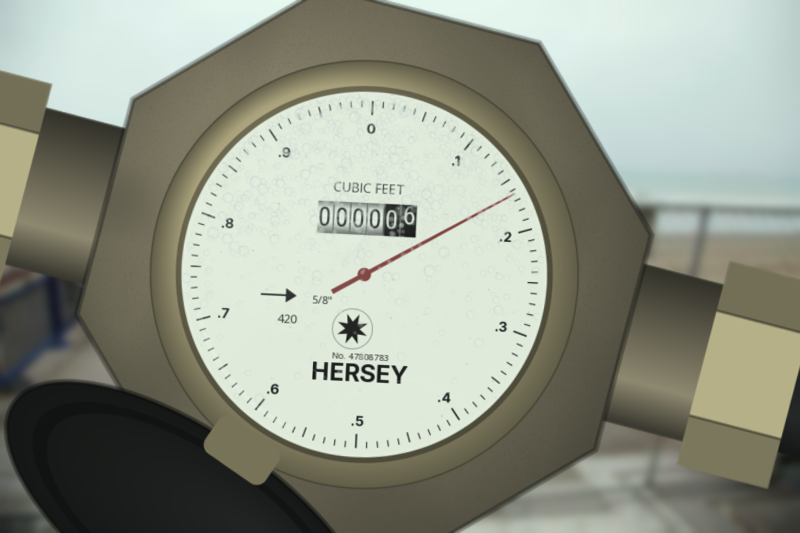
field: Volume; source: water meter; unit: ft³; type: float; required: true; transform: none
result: 6.16 ft³
